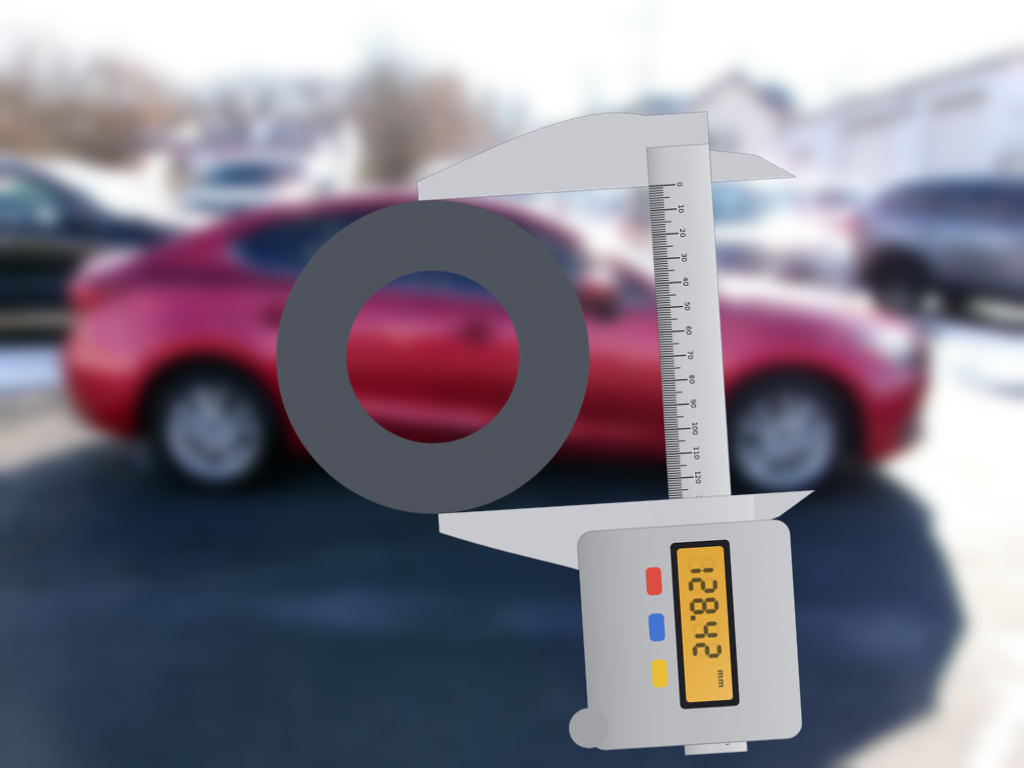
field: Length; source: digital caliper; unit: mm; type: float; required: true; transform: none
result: 128.42 mm
